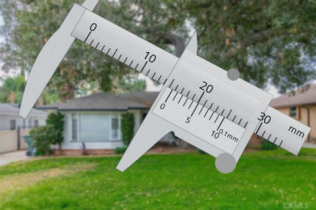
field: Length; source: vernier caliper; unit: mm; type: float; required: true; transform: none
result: 15.6 mm
